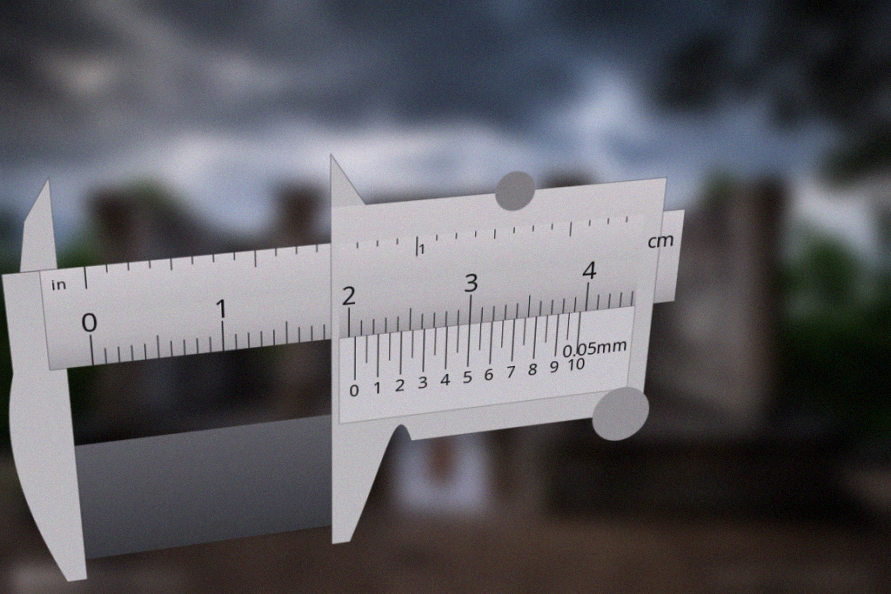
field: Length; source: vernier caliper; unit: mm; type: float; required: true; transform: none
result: 20.5 mm
